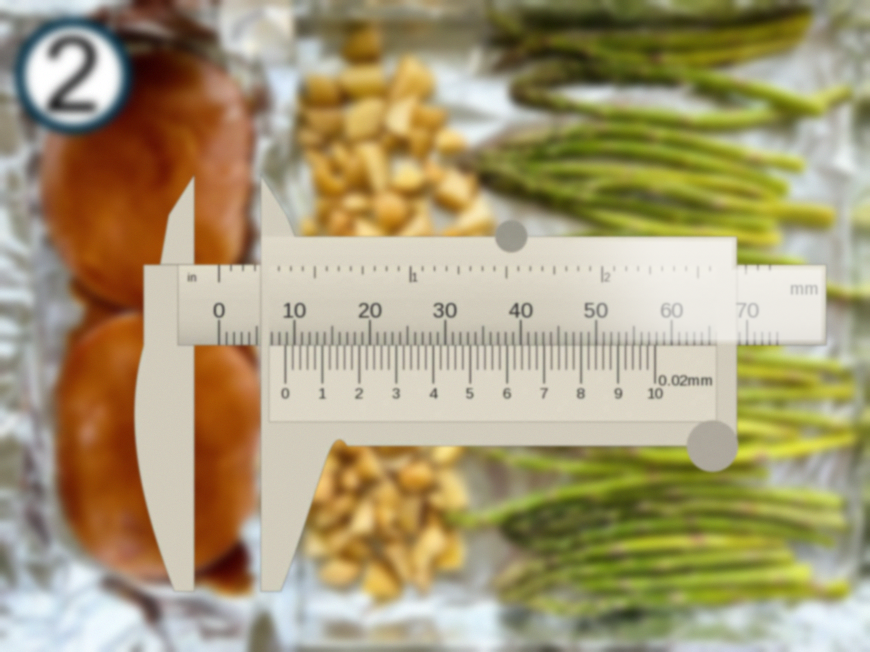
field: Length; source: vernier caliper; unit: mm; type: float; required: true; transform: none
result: 8.8 mm
